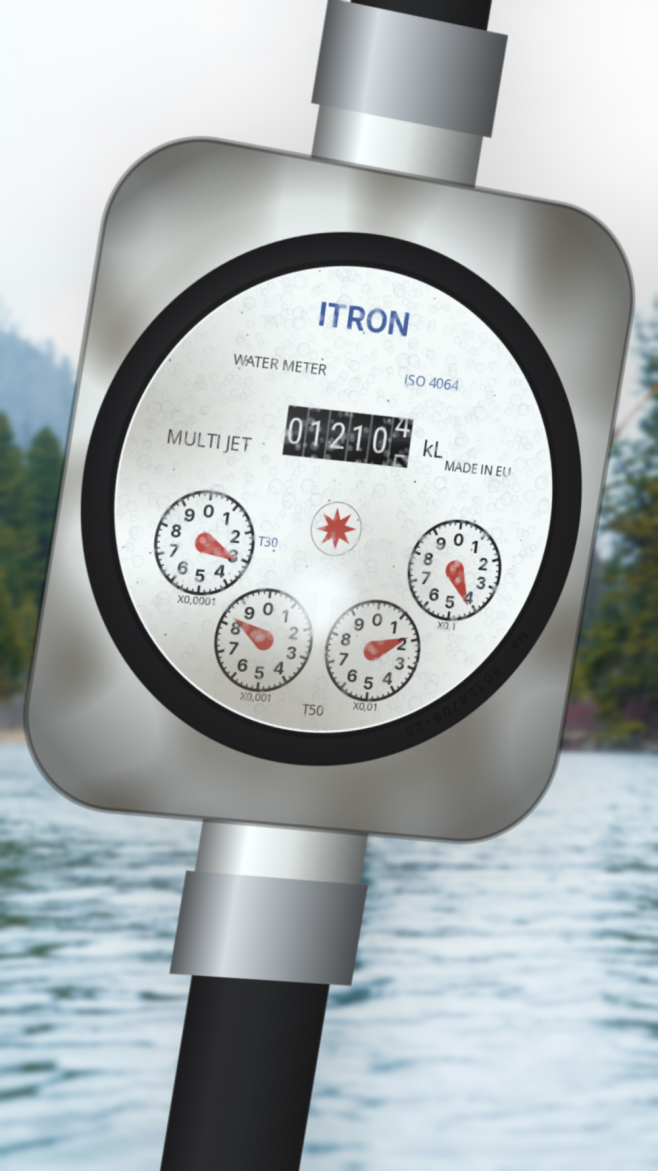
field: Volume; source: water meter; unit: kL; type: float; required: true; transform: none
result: 12104.4183 kL
